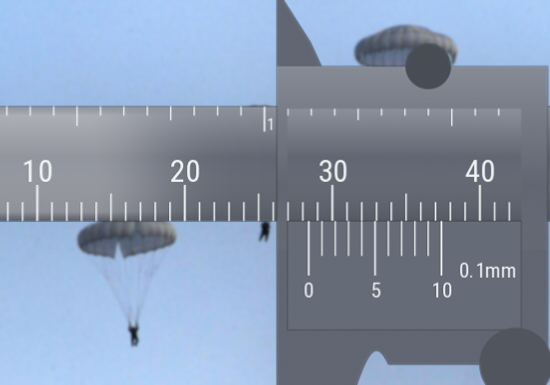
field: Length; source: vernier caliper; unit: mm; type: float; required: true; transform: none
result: 28.4 mm
